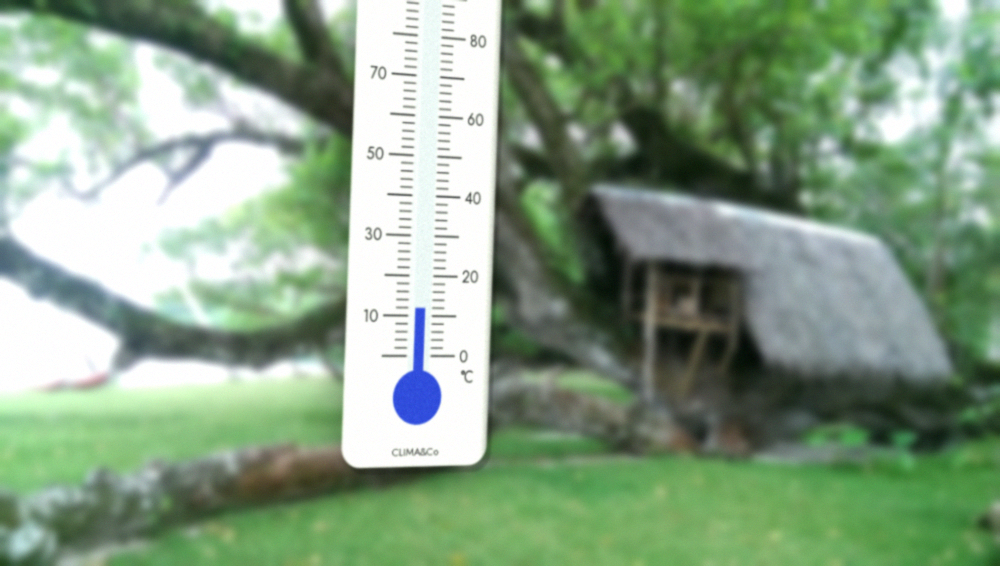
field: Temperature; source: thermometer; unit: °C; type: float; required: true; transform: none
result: 12 °C
